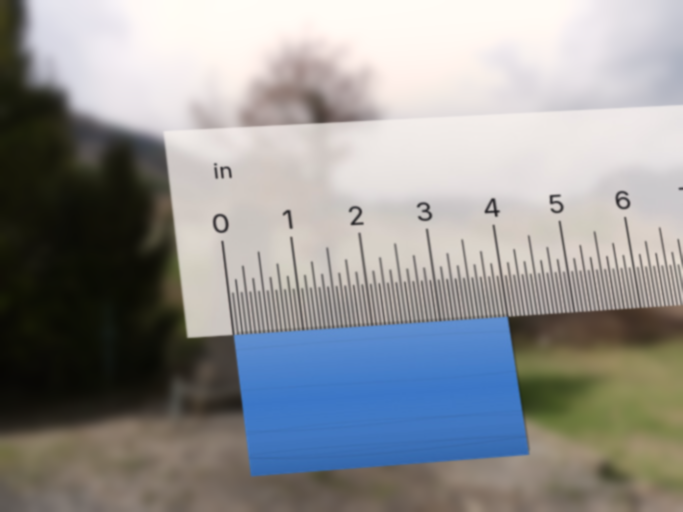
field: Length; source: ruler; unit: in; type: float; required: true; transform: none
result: 4 in
